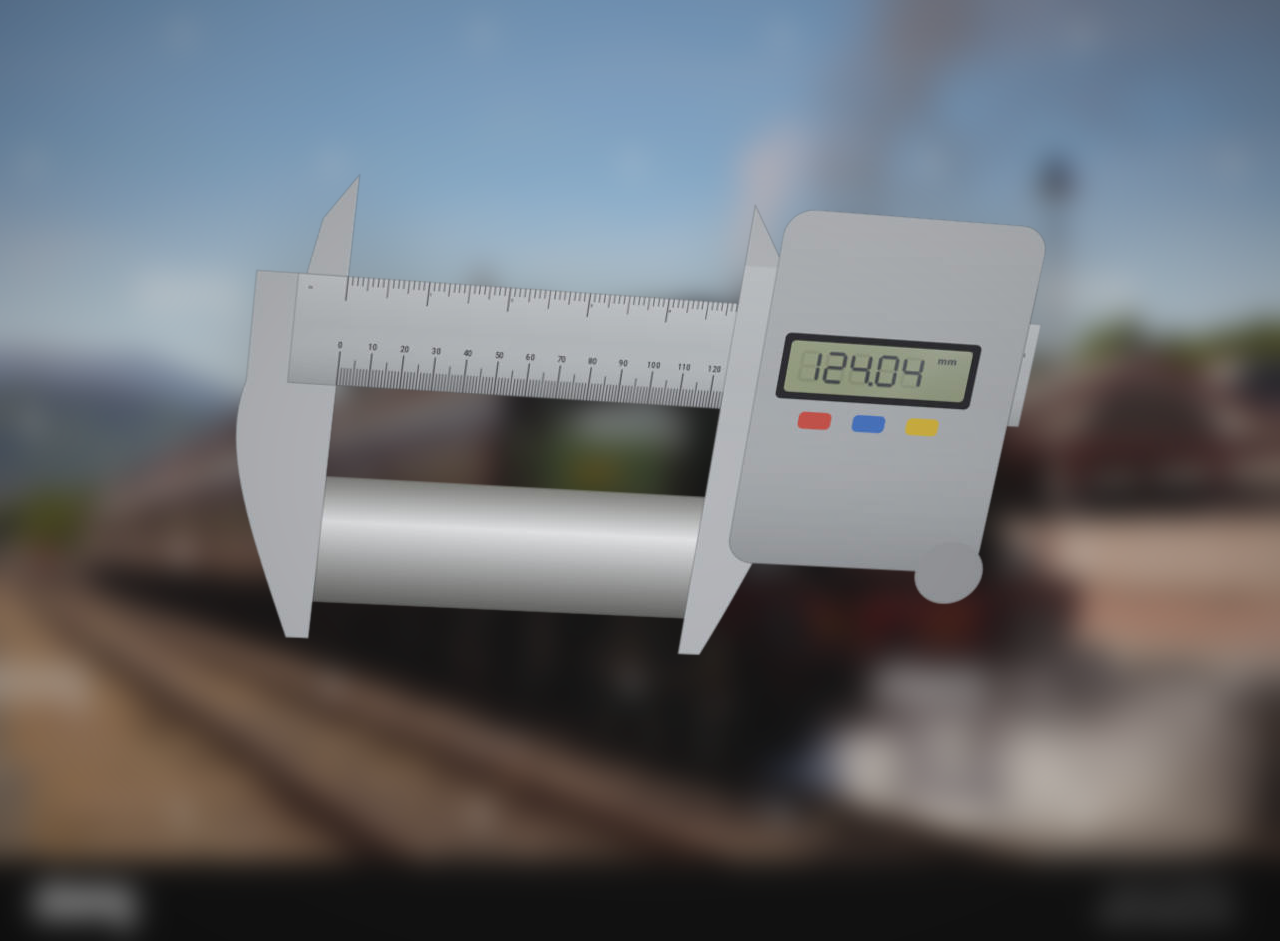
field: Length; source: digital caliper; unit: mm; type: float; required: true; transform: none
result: 124.04 mm
